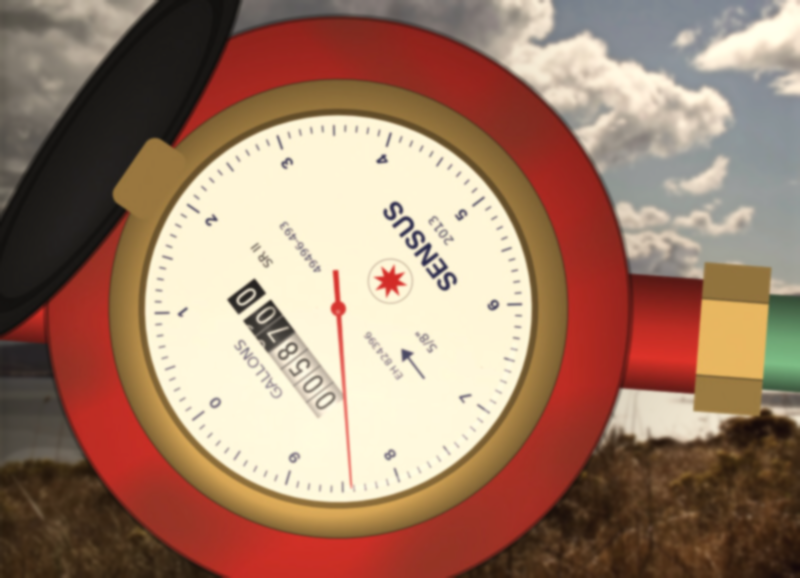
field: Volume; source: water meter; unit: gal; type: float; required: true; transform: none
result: 58698.4 gal
